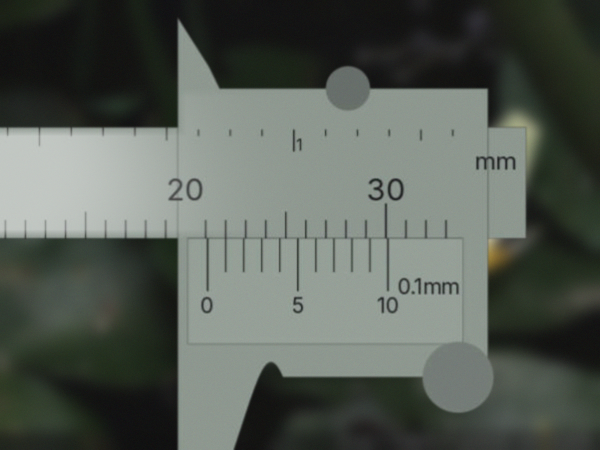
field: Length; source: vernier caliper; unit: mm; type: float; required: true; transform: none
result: 21.1 mm
